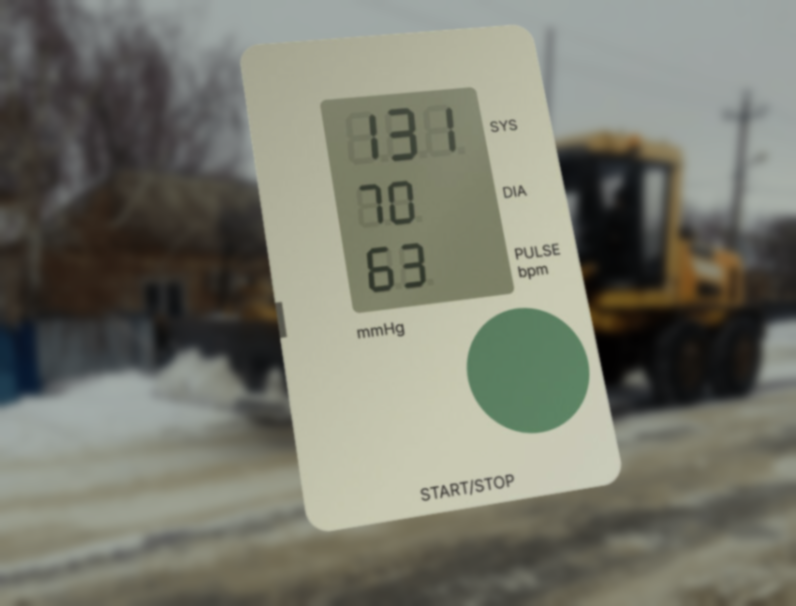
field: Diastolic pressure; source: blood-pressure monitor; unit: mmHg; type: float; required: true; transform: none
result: 70 mmHg
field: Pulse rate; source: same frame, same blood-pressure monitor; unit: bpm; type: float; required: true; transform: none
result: 63 bpm
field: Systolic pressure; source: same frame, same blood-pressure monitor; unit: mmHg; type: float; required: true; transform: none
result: 131 mmHg
